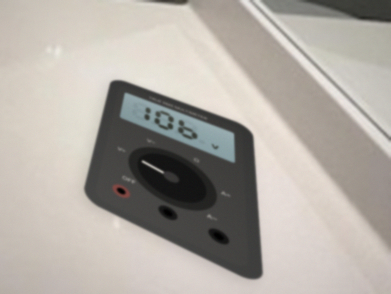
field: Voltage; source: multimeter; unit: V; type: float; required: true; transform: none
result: 106 V
